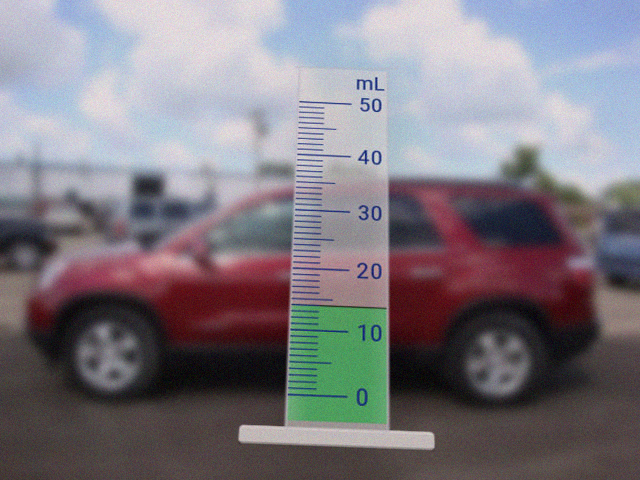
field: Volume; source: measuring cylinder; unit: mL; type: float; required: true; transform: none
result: 14 mL
